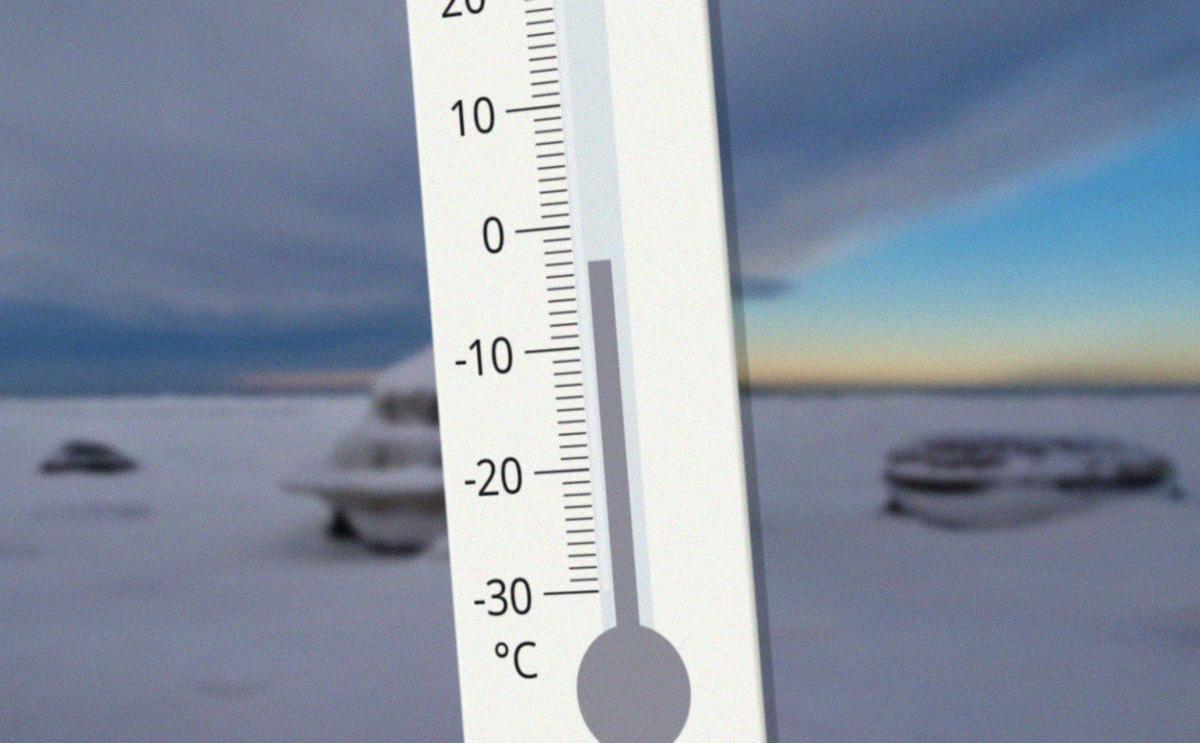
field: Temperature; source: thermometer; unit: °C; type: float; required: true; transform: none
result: -3 °C
